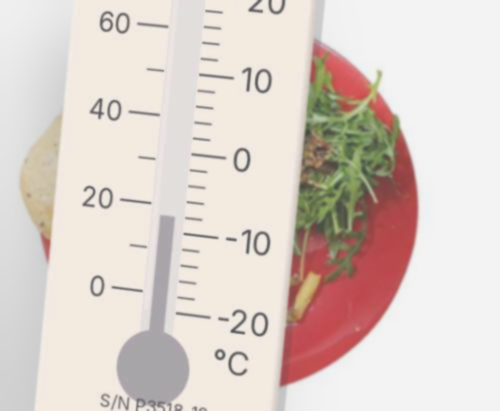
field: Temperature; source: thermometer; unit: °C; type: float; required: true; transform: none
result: -8 °C
